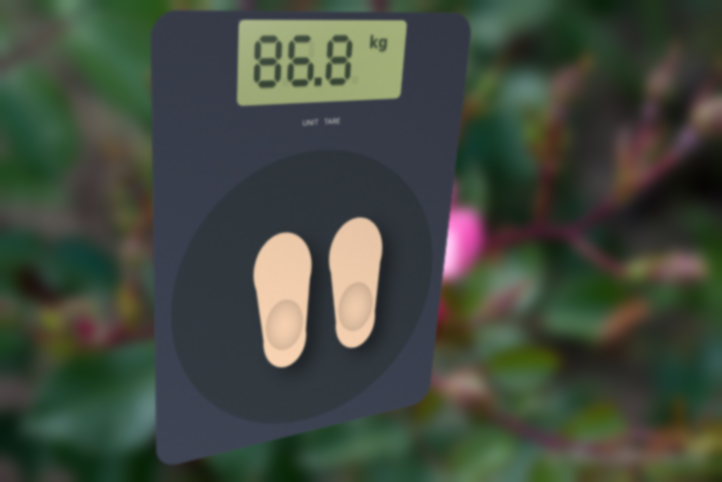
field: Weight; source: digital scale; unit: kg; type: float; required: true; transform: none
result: 86.8 kg
